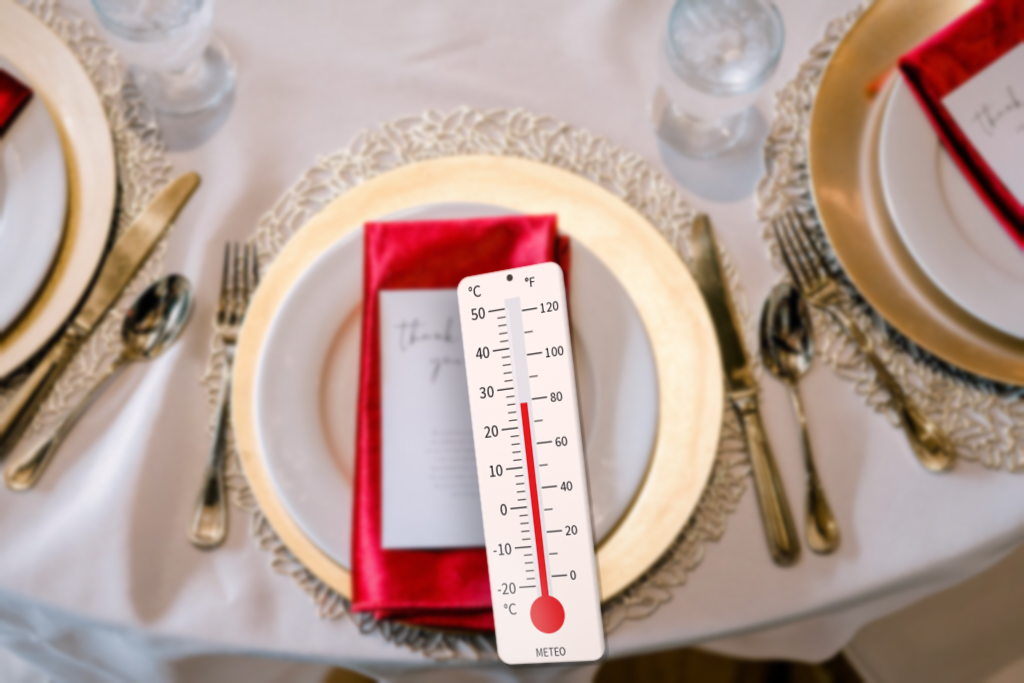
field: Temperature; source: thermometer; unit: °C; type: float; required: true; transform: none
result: 26 °C
